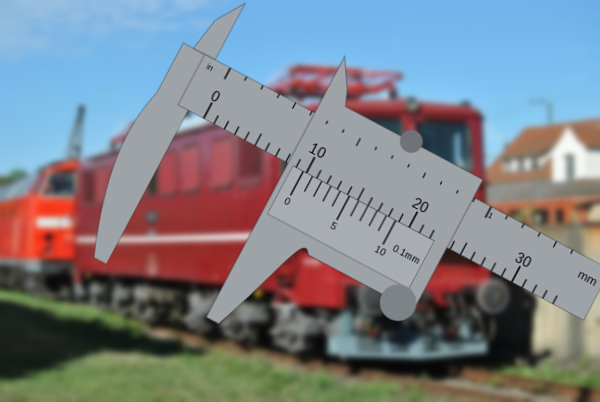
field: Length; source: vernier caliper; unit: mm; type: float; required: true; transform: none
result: 9.7 mm
